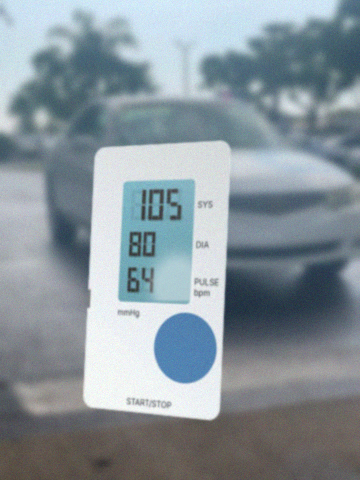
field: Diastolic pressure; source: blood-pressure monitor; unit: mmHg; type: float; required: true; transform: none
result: 80 mmHg
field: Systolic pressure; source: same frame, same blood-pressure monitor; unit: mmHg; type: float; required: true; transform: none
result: 105 mmHg
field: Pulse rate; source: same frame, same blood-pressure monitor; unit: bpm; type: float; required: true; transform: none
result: 64 bpm
